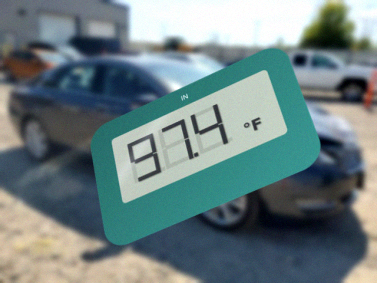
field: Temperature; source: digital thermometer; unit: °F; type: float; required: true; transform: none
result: 97.4 °F
